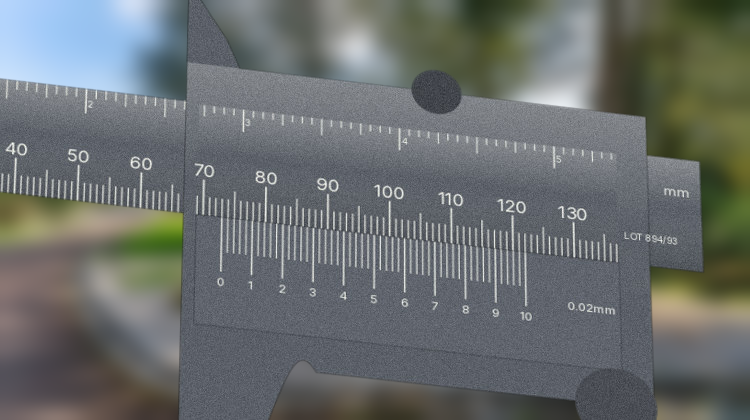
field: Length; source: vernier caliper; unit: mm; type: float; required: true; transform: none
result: 73.0 mm
